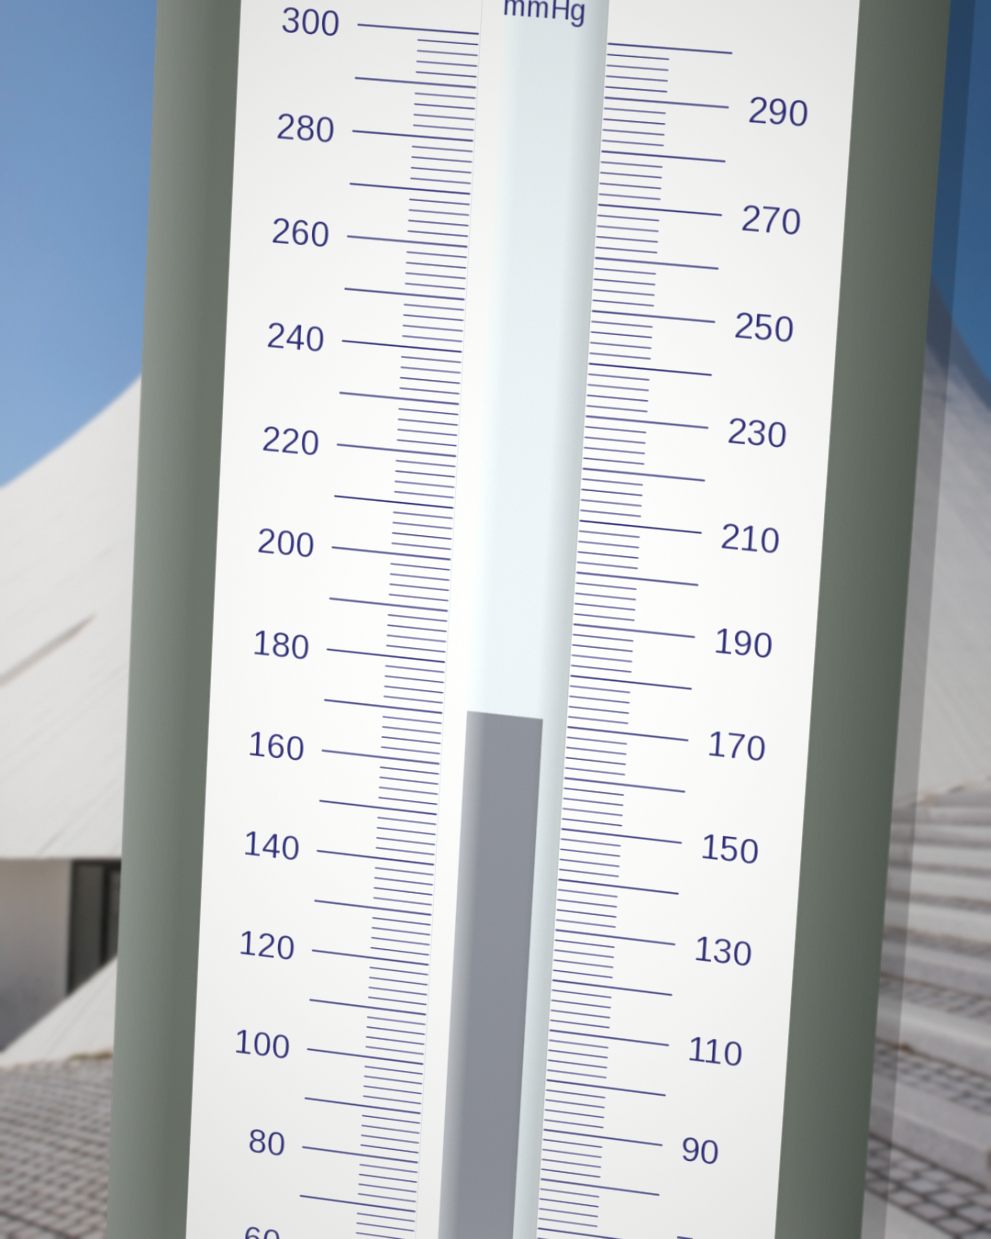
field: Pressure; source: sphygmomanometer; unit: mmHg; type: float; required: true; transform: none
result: 171 mmHg
